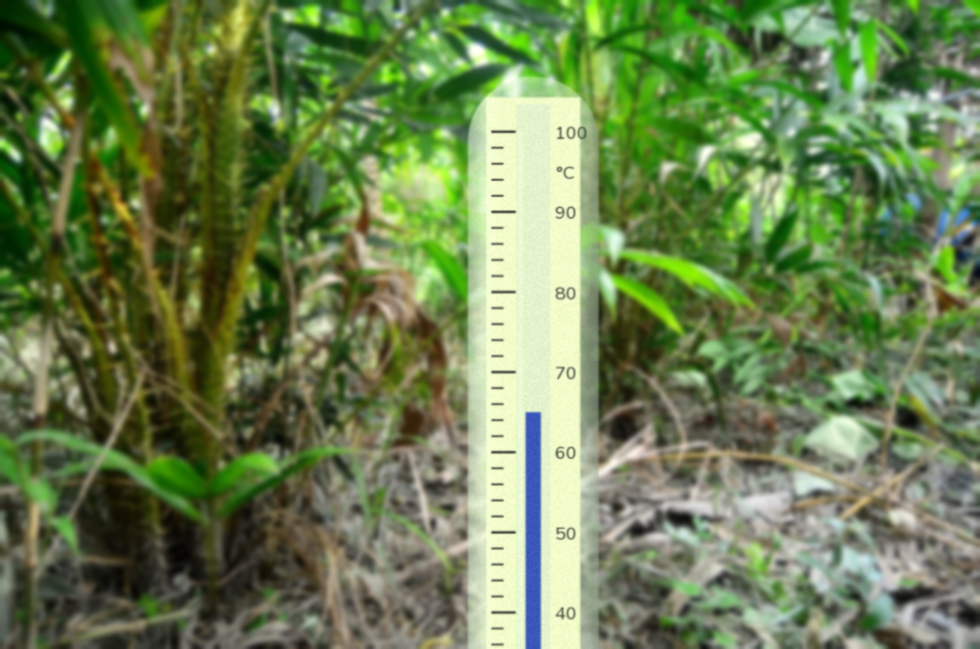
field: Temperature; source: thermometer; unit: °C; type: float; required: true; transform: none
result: 65 °C
